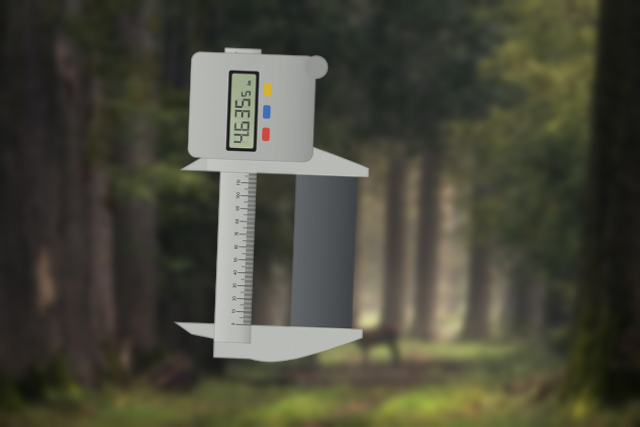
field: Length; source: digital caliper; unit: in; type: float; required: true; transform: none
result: 4.6355 in
